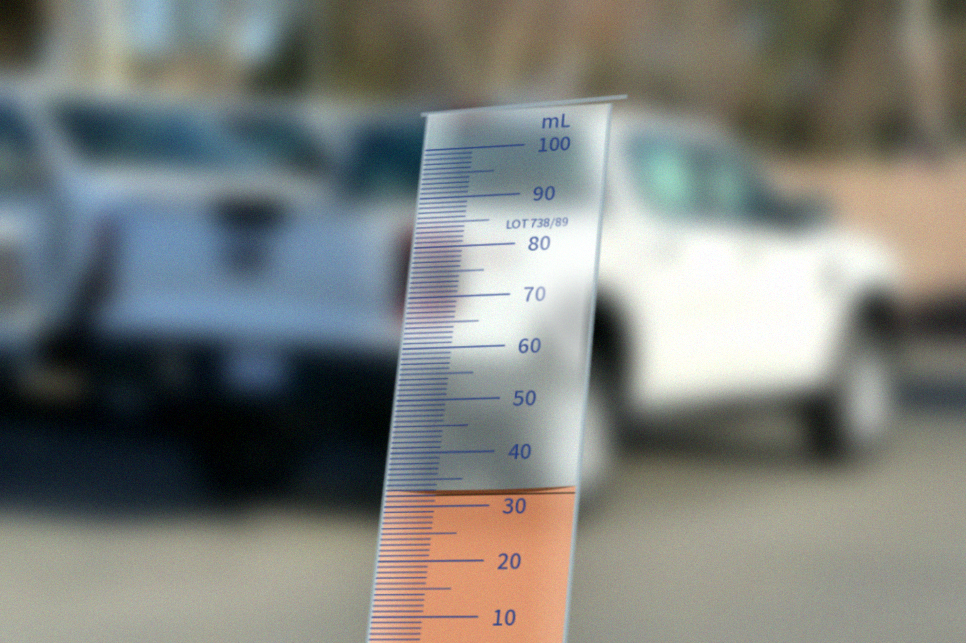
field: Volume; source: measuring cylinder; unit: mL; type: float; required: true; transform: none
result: 32 mL
